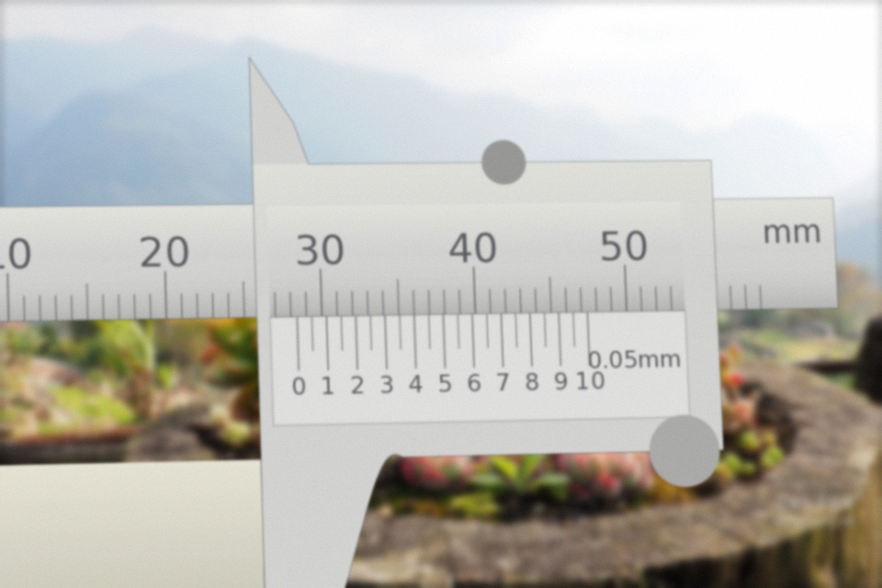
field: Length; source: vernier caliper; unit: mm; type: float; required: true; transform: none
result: 28.4 mm
